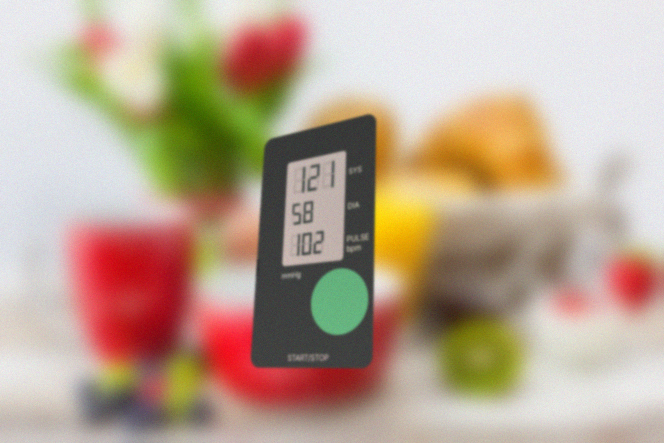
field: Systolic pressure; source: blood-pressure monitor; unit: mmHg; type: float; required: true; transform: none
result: 121 mmHg
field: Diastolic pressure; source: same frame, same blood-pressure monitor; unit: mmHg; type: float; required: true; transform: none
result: 58 mmHg
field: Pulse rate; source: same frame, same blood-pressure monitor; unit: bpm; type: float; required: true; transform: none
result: 102 bpm
